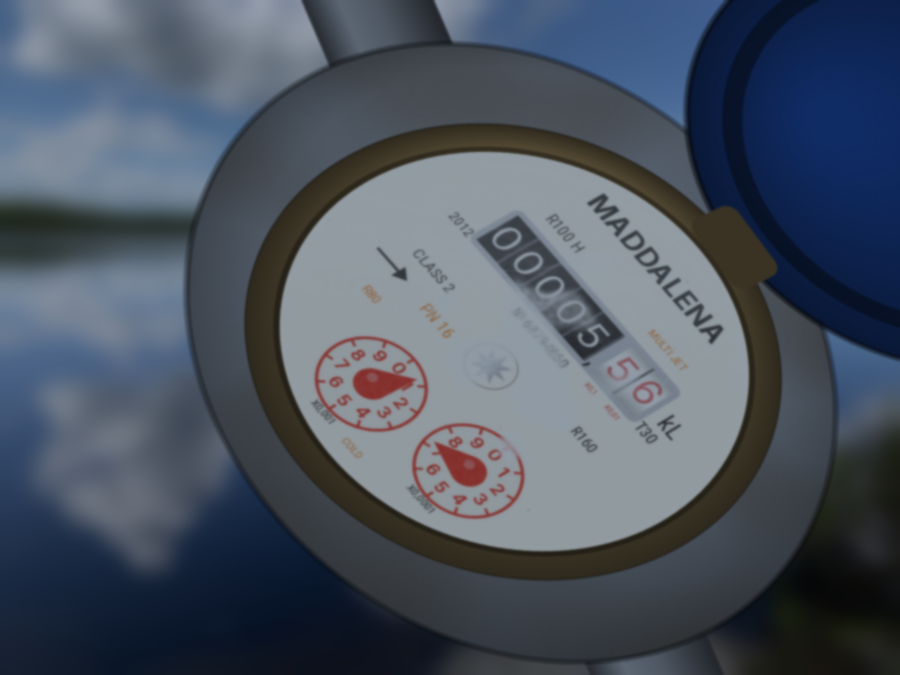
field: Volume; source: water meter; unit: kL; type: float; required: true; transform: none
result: 5.5607 kL
